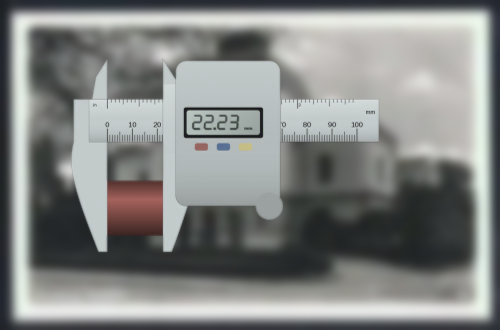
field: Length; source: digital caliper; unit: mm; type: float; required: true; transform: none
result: 22.23 mm
